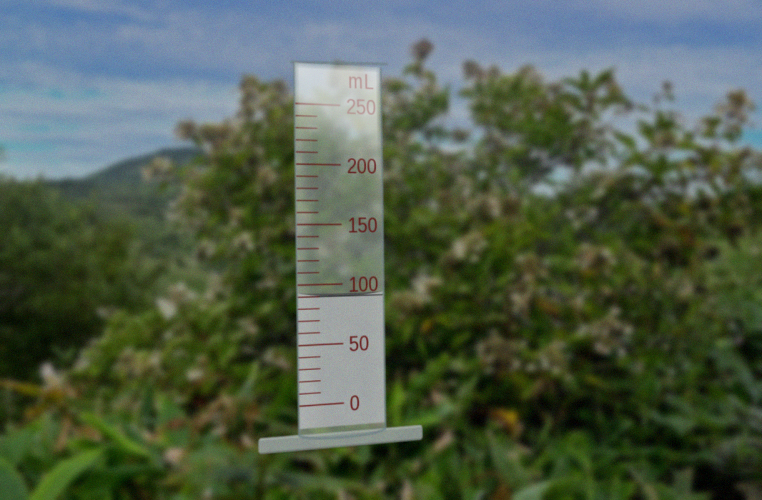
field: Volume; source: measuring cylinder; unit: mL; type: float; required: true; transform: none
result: 90 mL
